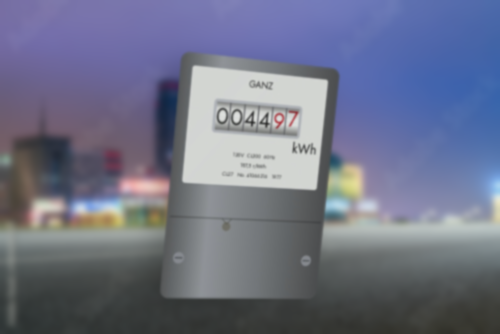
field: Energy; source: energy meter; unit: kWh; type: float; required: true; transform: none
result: 44.97 kWh
